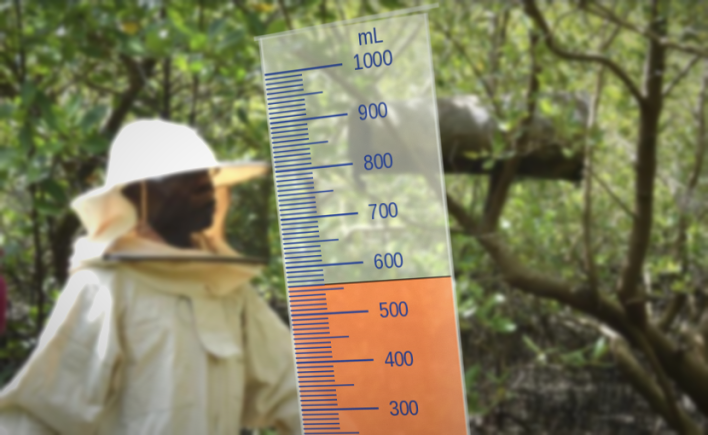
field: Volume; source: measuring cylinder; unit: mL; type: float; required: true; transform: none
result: 560 mL
